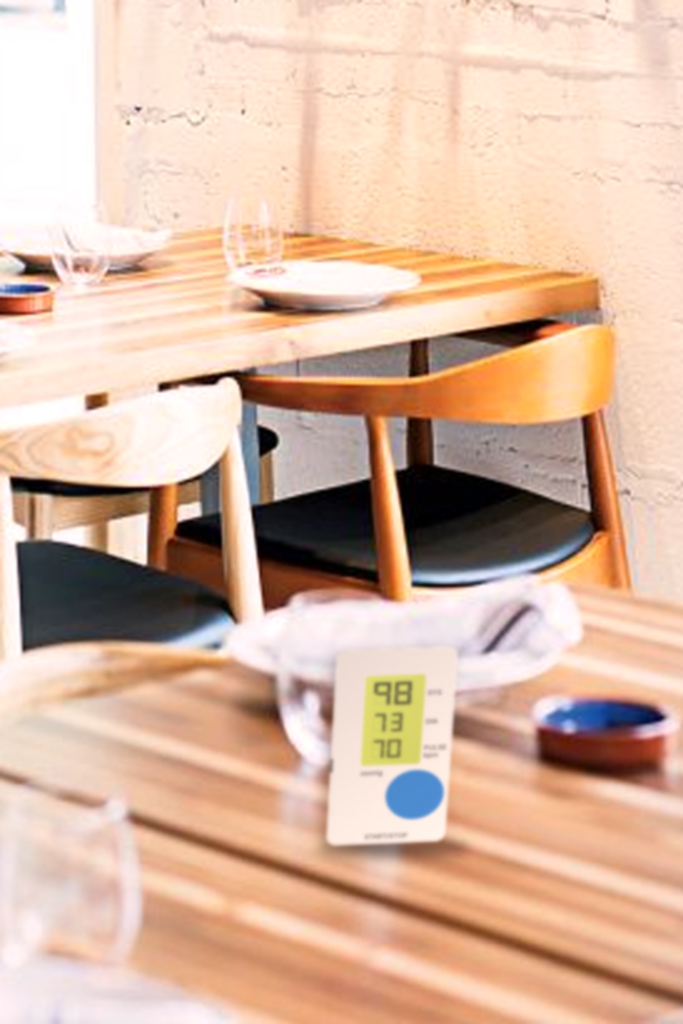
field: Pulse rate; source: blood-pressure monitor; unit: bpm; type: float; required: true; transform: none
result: 70 bpm
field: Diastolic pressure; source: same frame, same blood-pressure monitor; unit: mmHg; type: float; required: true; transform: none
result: 73 mmHg
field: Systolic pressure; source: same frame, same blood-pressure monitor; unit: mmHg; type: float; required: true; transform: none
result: 98 mmHg
